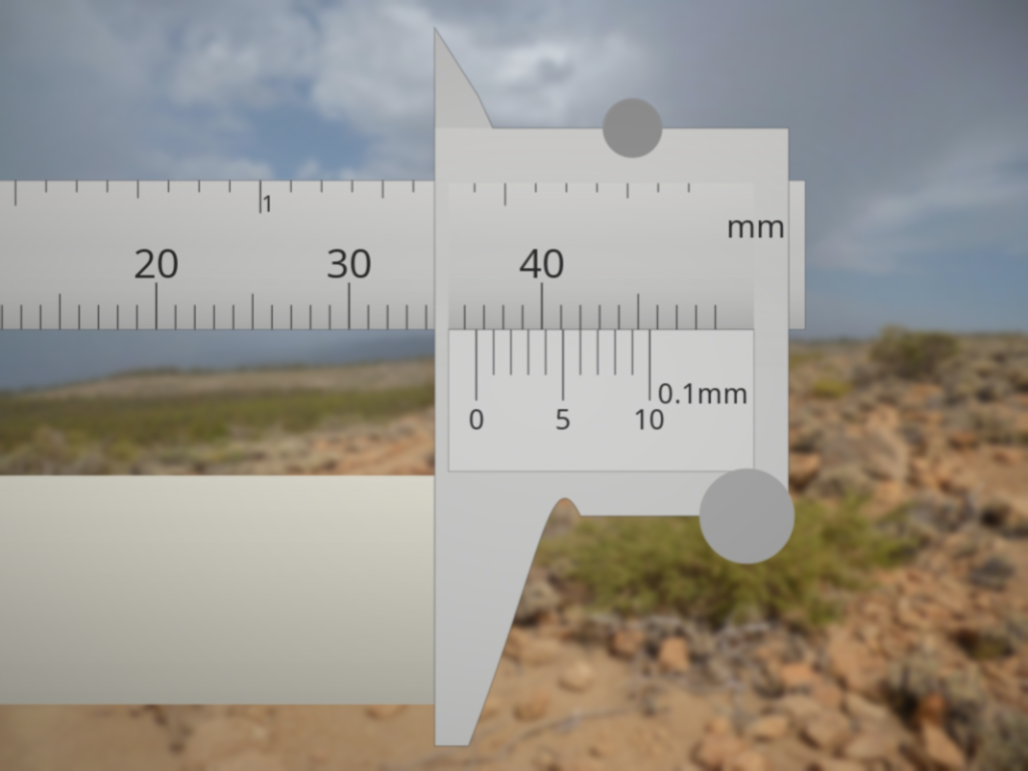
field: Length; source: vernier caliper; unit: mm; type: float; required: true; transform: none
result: 36.6 mm
